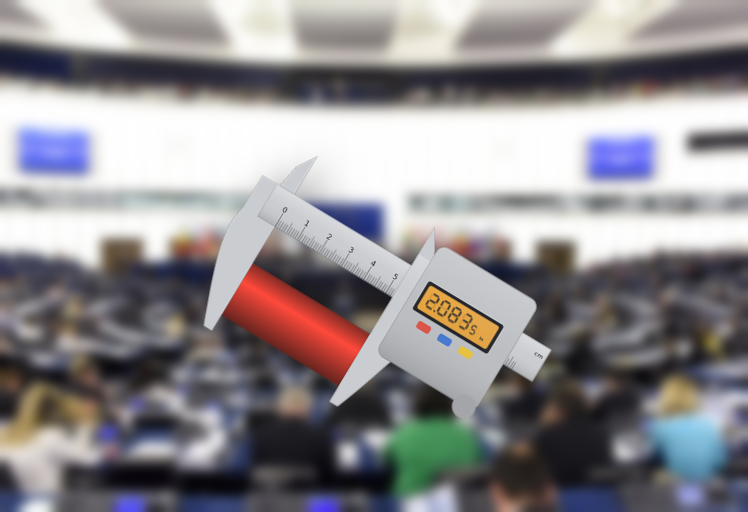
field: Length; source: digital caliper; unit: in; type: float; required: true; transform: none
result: 2.0835 in
